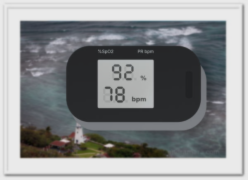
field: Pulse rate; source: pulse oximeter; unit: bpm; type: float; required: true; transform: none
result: 78 bpm
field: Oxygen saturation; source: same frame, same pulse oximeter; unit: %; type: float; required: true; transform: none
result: 92 %
